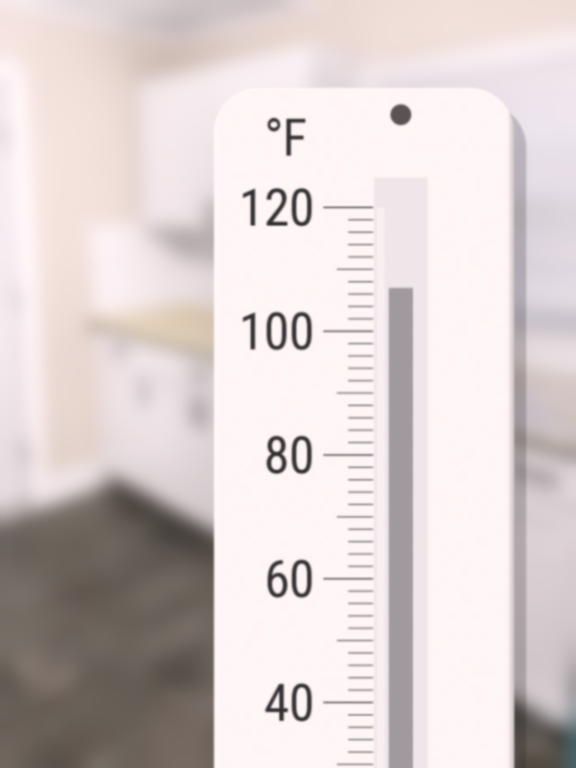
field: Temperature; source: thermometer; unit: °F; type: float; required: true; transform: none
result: 107 °F
